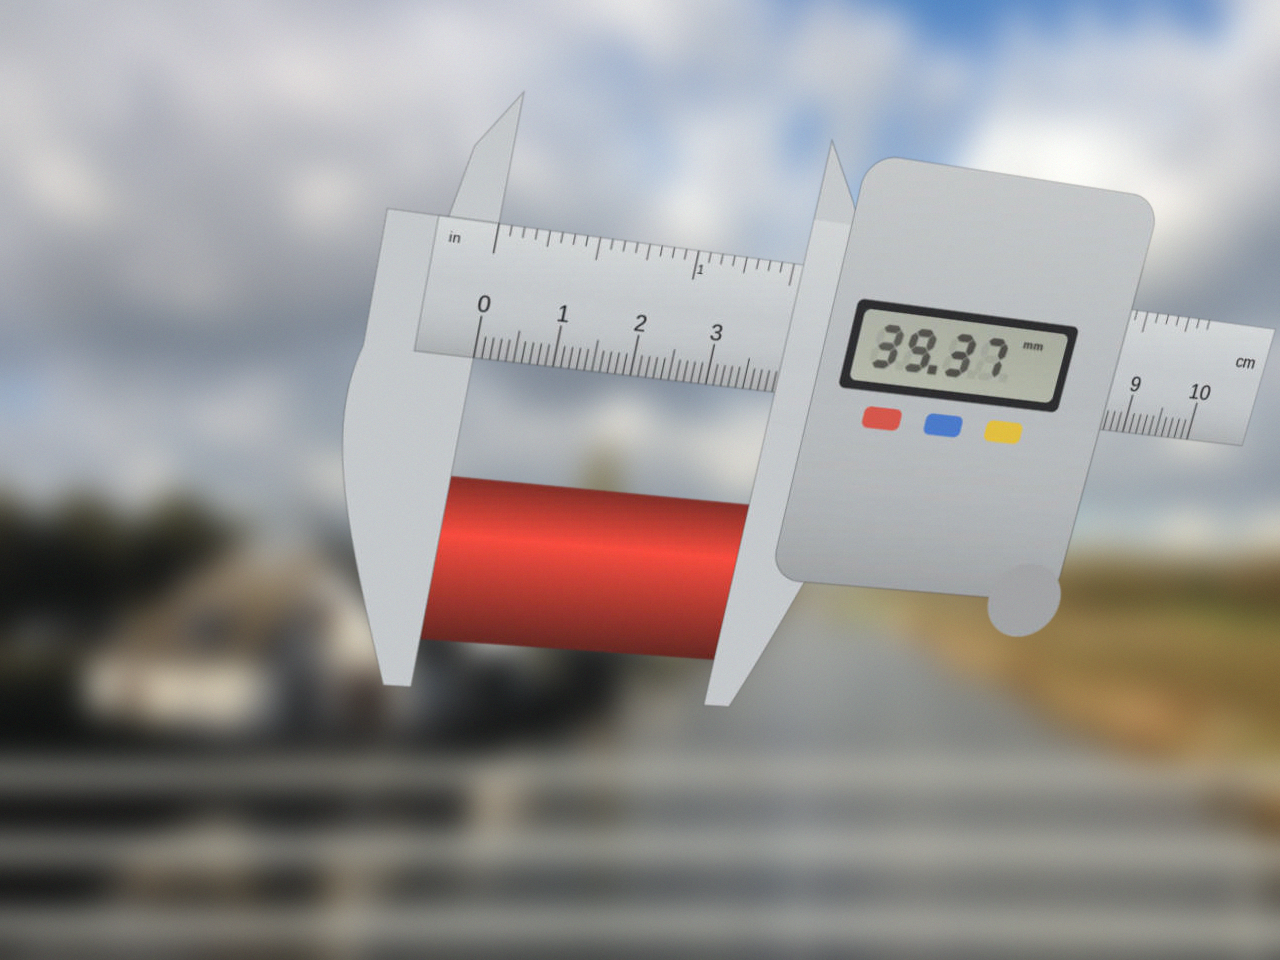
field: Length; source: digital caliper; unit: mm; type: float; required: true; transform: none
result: 39.37 mm
